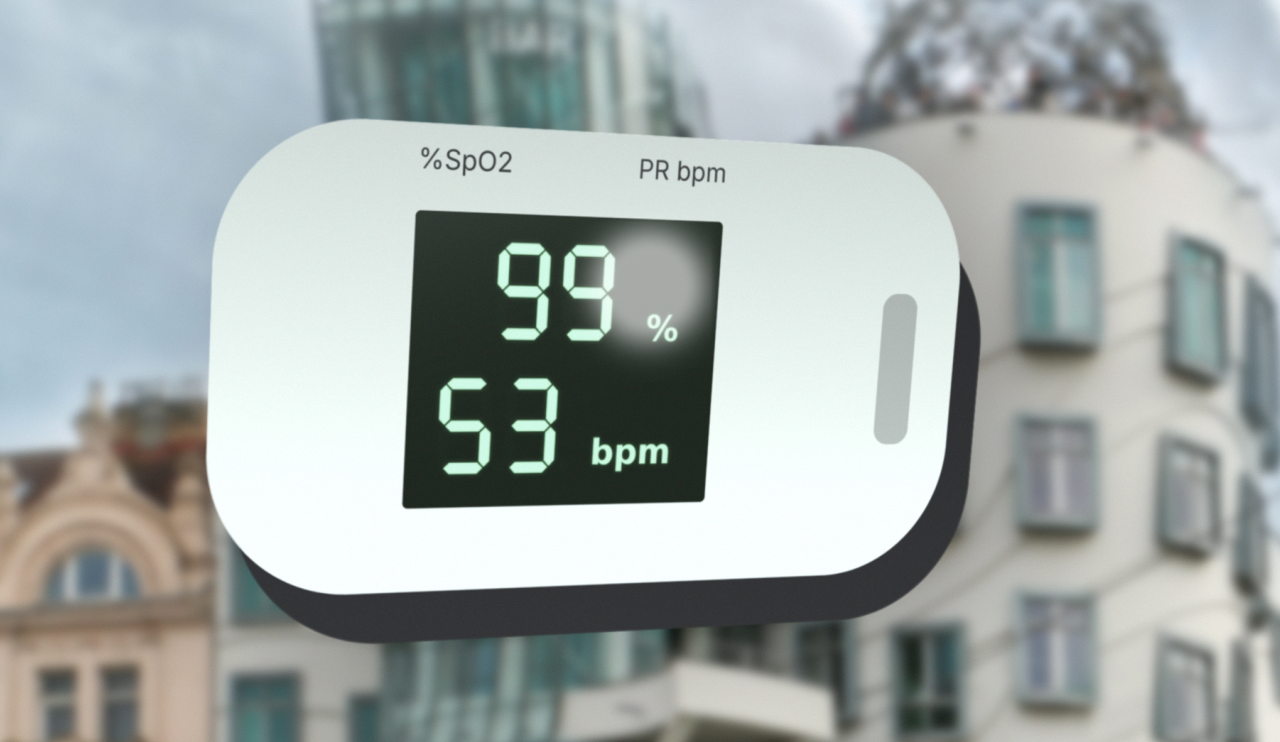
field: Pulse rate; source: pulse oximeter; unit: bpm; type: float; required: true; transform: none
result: 53 bpm
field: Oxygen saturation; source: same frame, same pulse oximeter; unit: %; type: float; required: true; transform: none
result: 99 %
